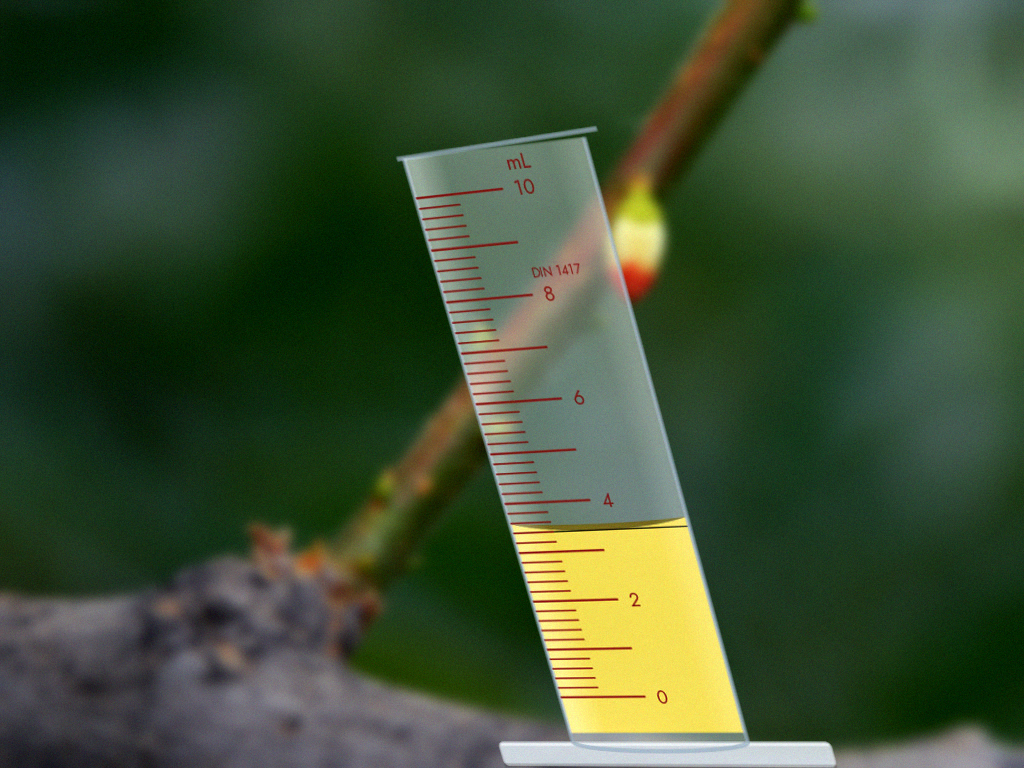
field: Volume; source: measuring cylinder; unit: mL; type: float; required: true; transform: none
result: 3.4 mL
